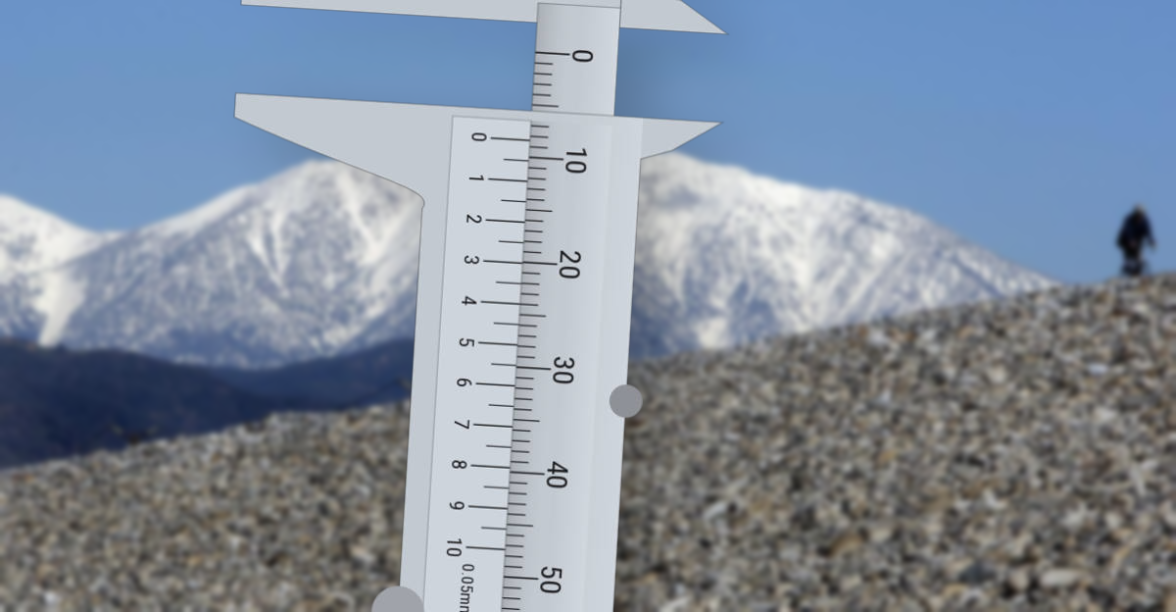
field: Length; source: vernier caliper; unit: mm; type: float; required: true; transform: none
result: 8.4 mm
